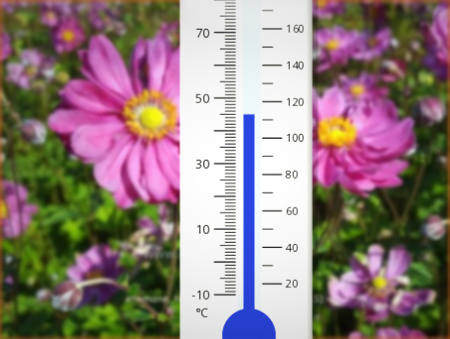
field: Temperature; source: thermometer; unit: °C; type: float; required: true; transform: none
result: 45 °C
